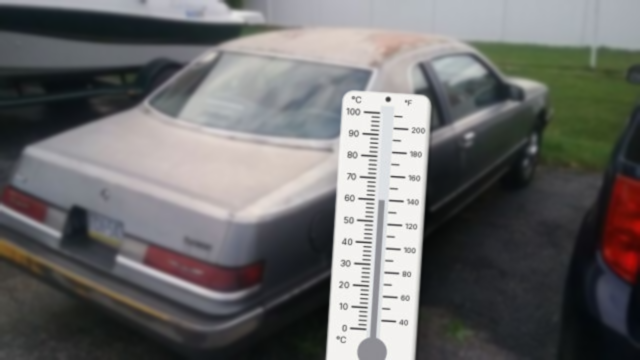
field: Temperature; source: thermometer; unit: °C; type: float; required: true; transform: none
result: 60 °C
